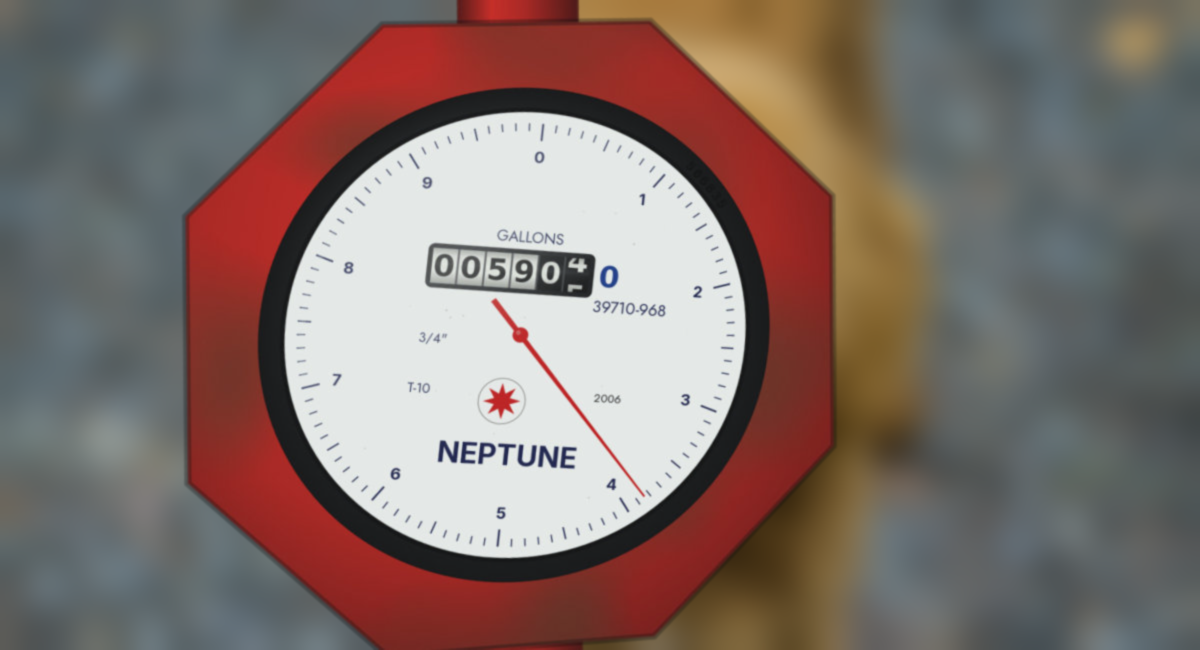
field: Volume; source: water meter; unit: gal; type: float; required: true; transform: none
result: 59043.8 gal
